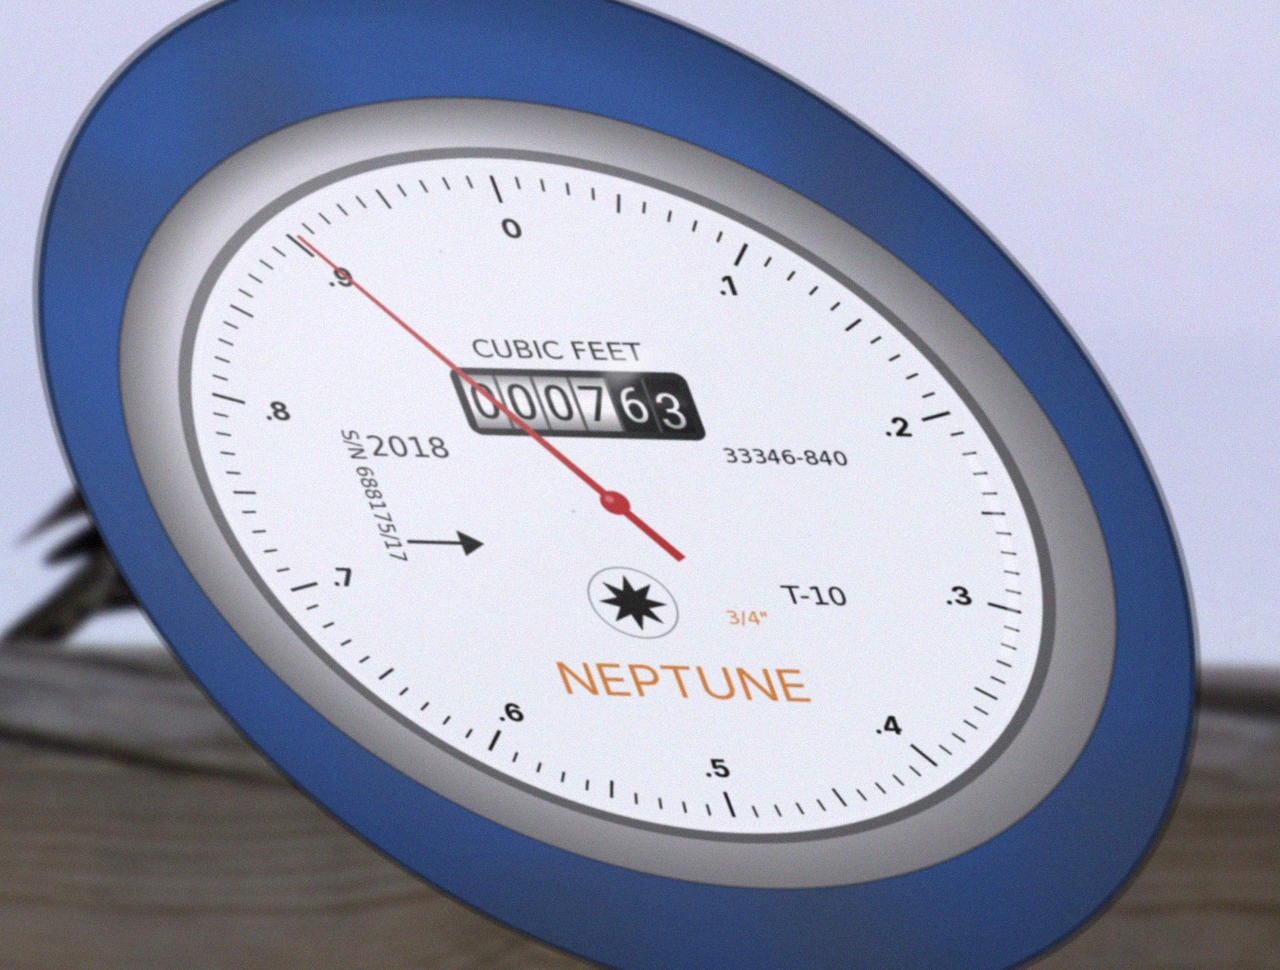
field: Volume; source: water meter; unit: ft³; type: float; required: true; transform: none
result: 762.90 ft³
